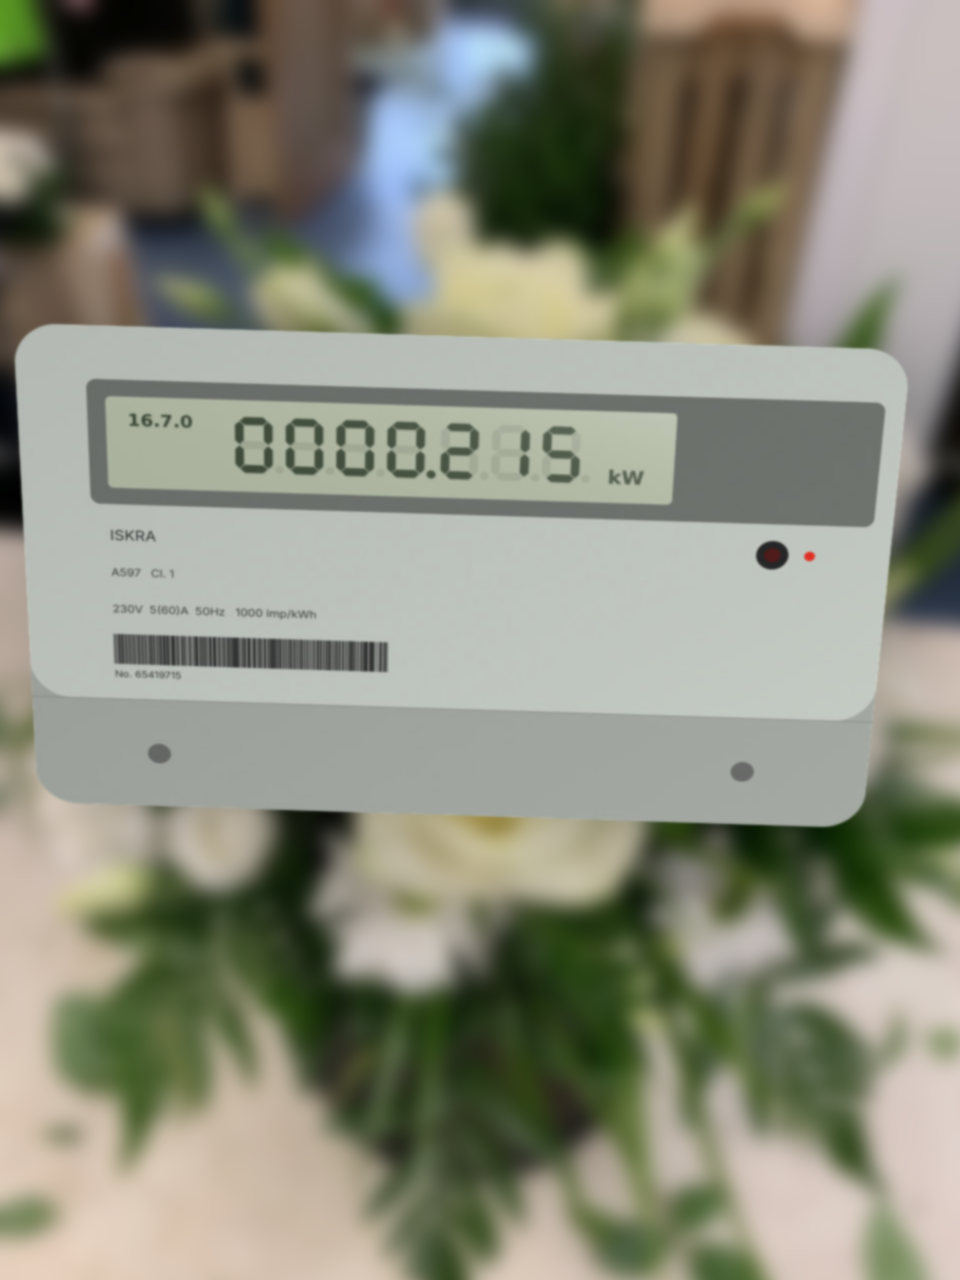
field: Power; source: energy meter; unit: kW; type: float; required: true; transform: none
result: 0.215 kW
